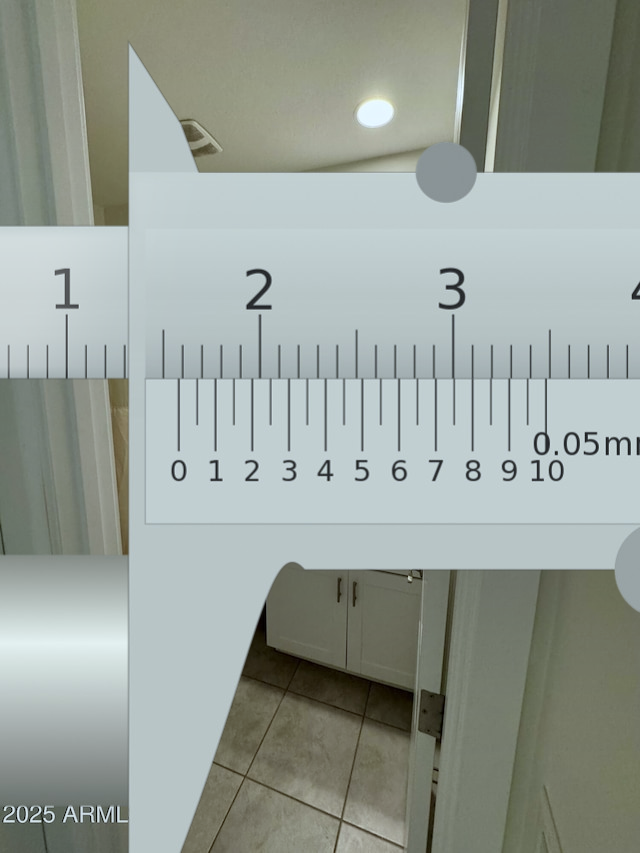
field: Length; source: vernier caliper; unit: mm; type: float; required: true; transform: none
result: 15.8 mm
